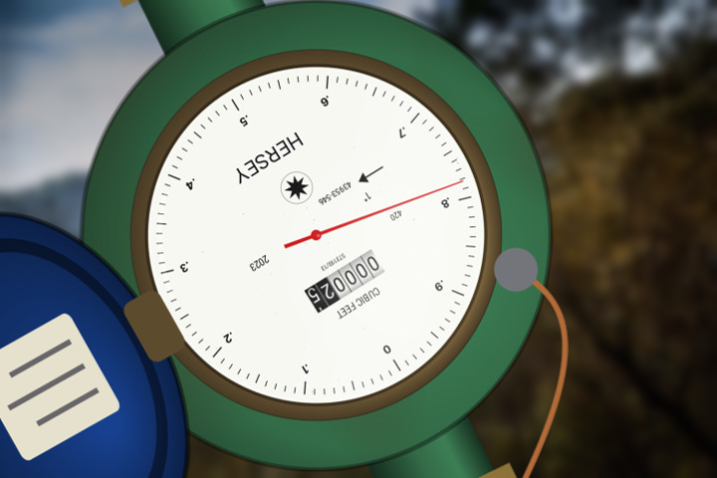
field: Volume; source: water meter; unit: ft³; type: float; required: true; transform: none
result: 24.78 ft³
